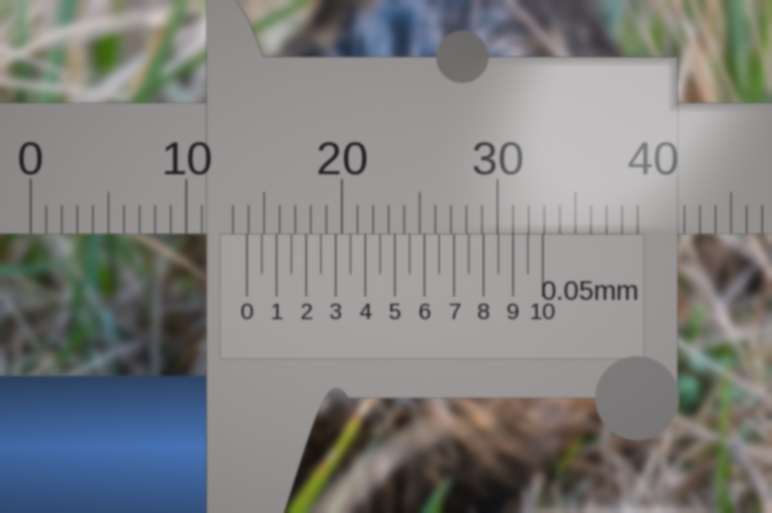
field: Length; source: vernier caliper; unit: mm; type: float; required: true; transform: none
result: 13.9 mm
